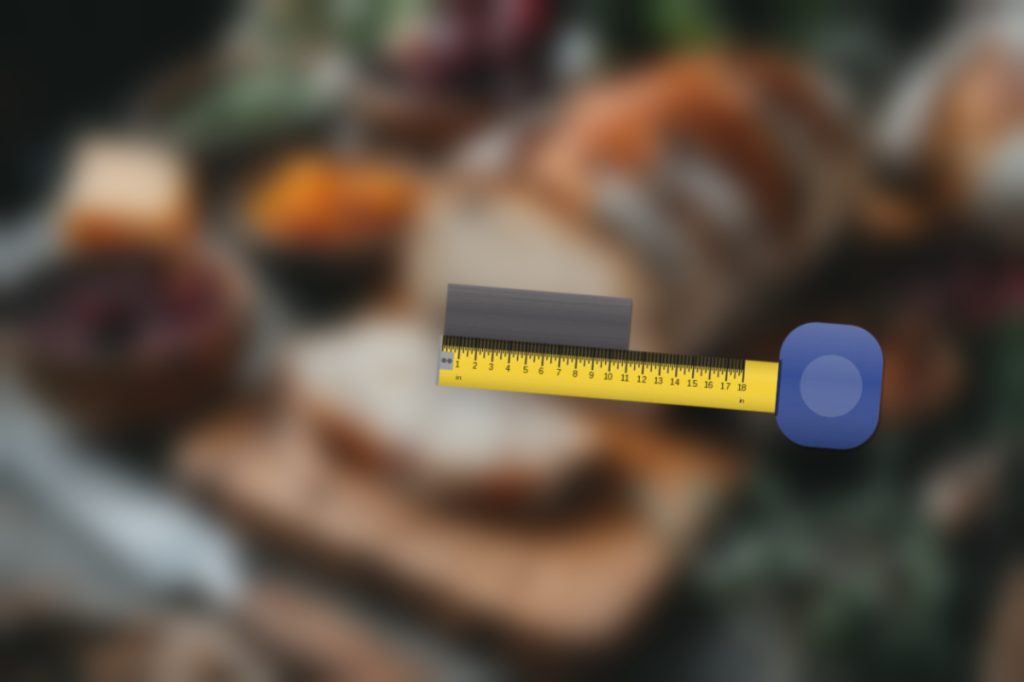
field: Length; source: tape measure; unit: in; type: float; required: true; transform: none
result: 11 in
